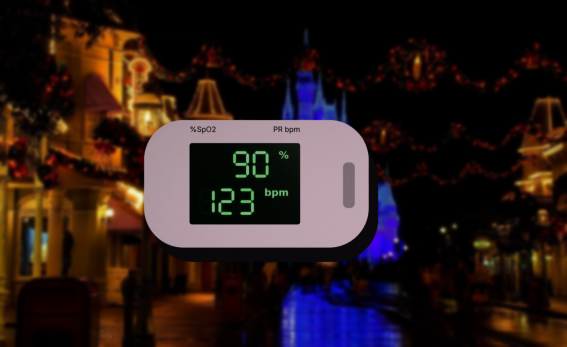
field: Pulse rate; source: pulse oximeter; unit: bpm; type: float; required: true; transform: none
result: 123 bpm
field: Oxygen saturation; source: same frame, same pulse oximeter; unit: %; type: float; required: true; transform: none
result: 90 %
